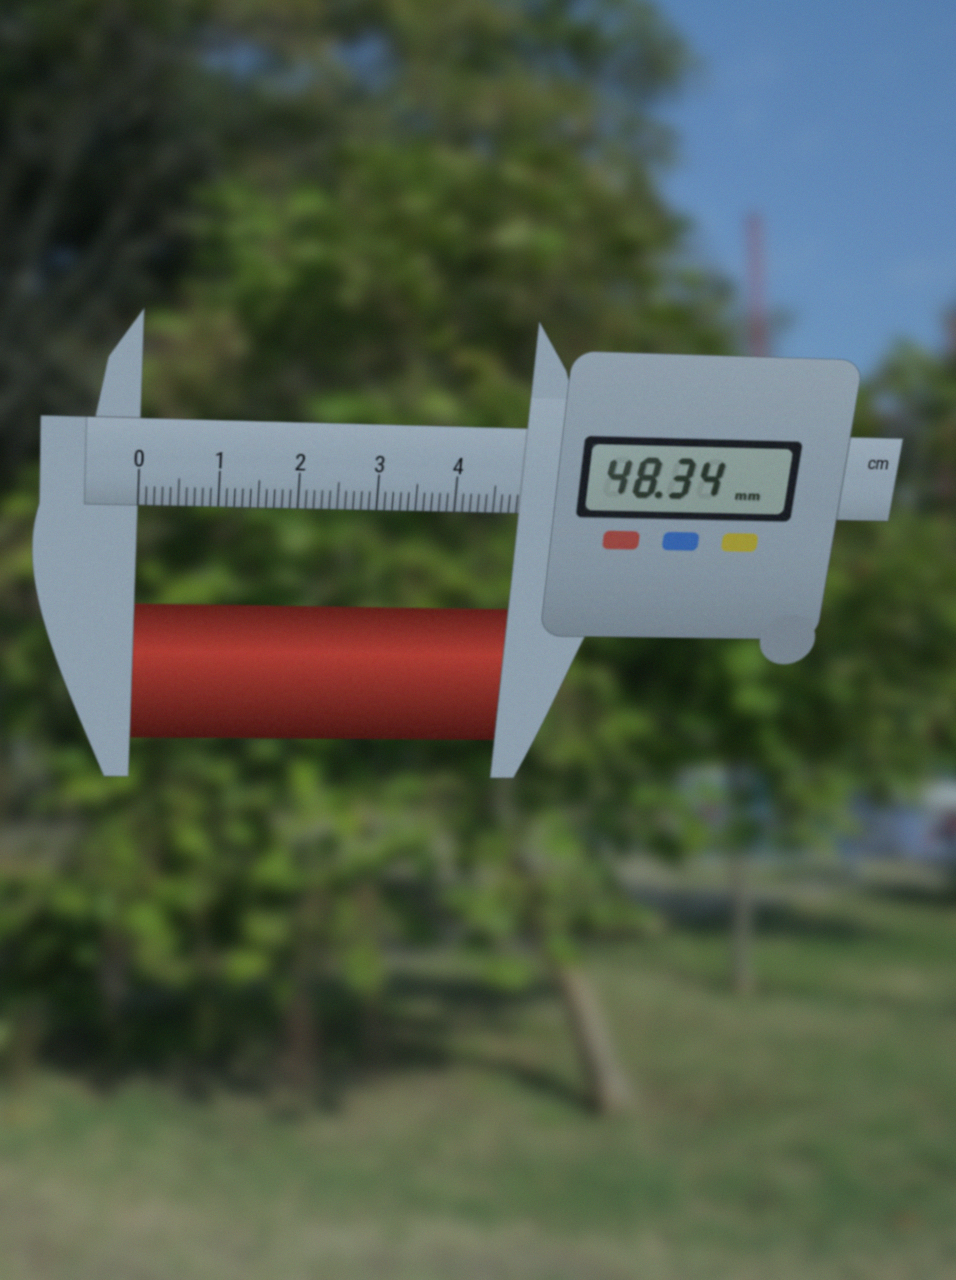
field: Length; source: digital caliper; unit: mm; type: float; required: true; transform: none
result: 48.34 mm
